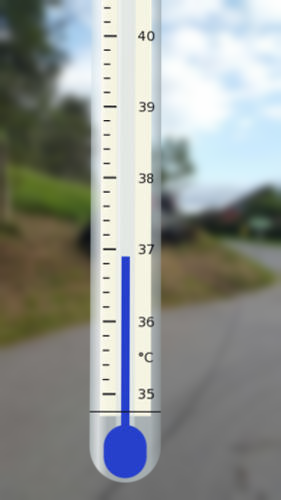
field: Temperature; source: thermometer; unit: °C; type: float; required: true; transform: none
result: 36.9 °C
